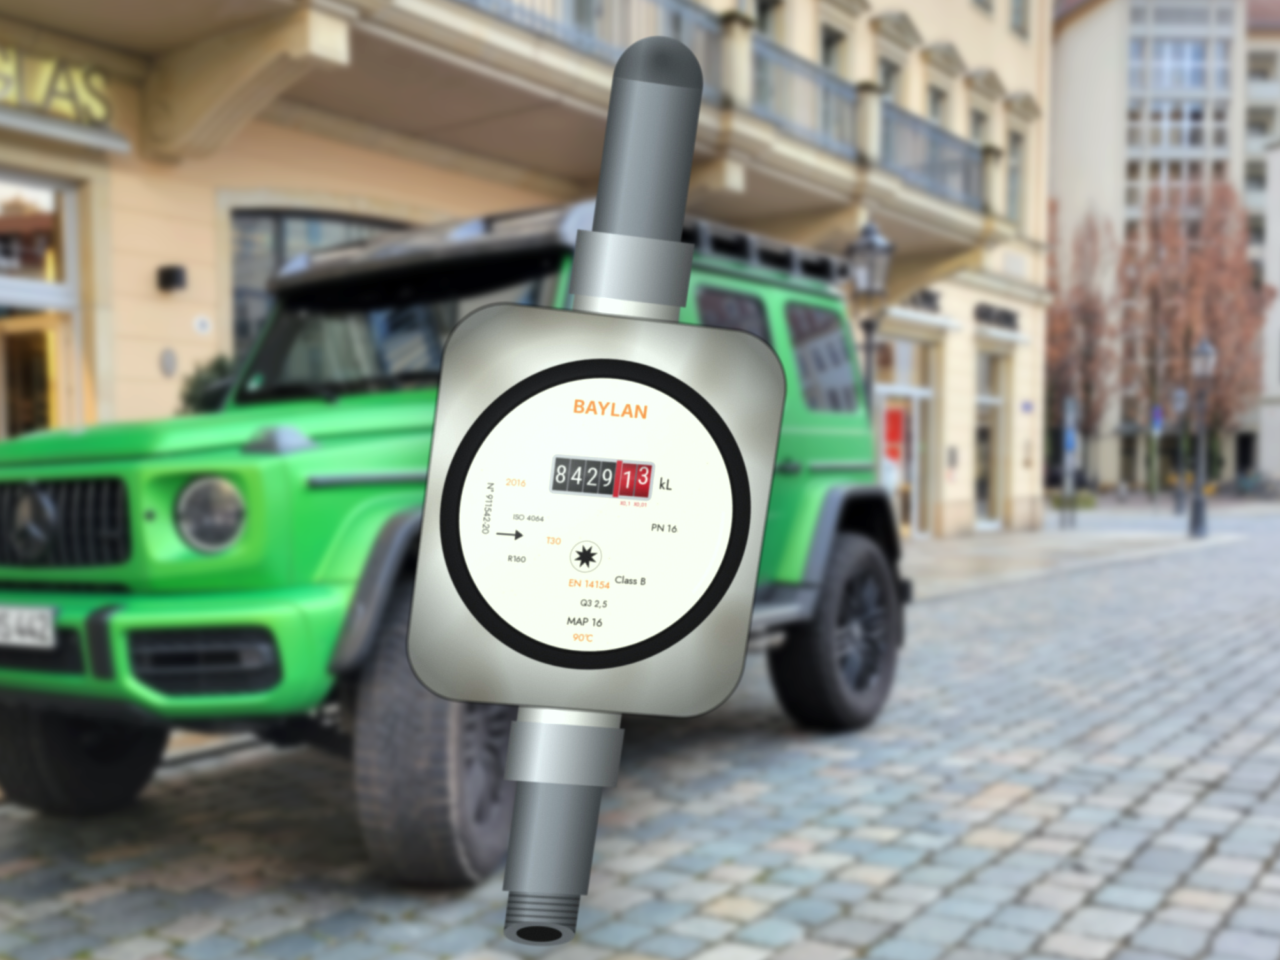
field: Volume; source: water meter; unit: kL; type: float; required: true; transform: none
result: 8429.13 kL
